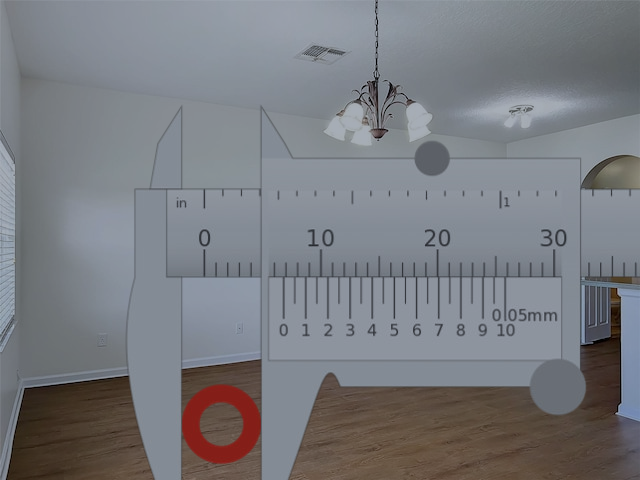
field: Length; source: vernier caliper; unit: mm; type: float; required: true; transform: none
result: 6.8 mm
